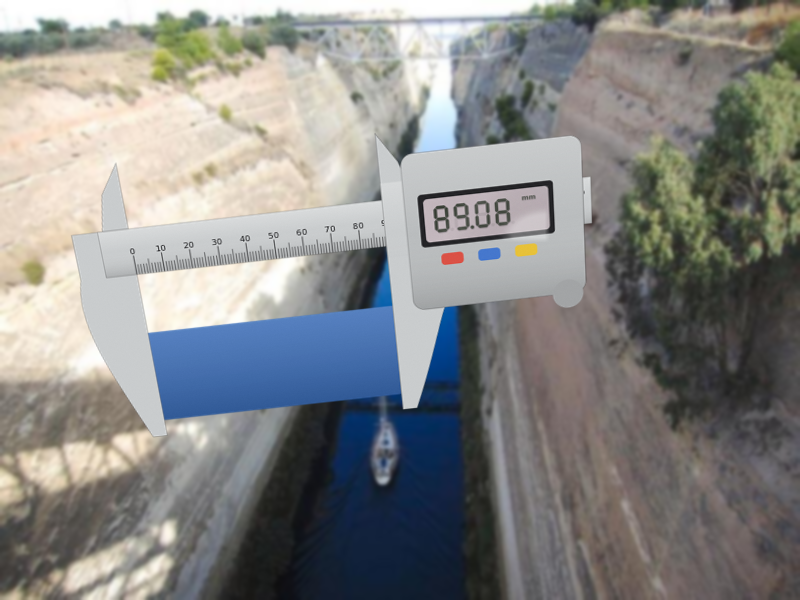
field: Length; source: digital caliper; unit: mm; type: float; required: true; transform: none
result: 89.08 mm
